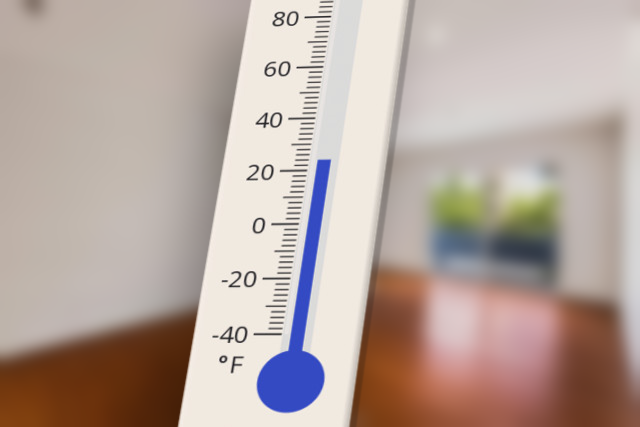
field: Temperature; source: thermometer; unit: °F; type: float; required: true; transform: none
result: 24 °F
